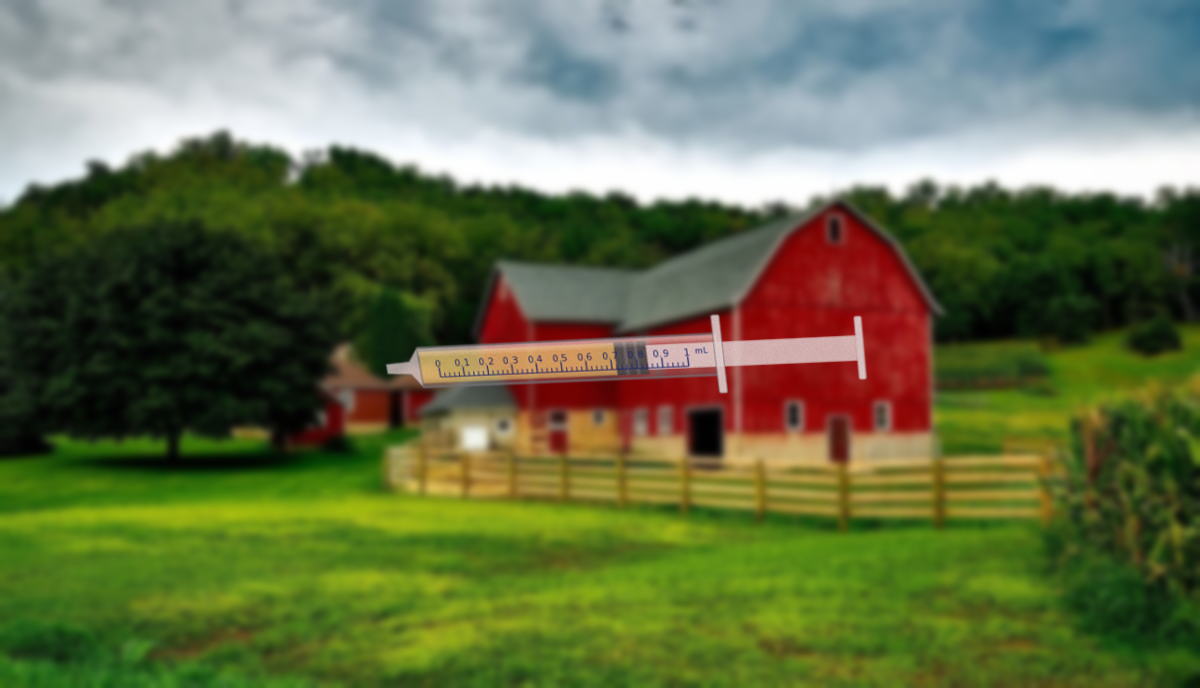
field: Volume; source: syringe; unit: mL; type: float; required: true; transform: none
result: 0.72 mL
